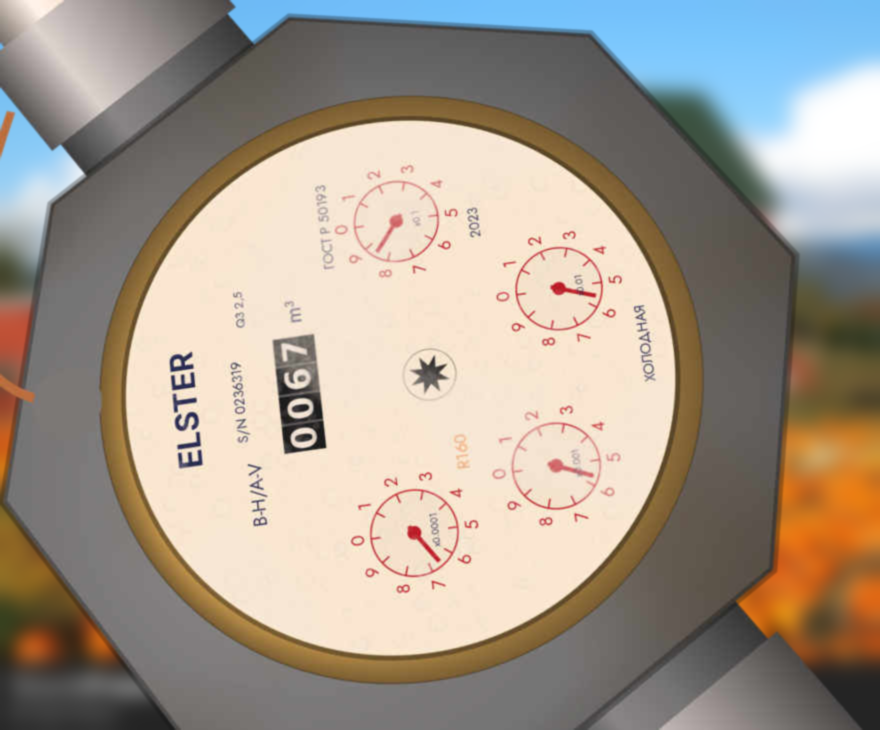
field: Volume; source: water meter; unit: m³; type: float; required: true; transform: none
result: 67.8556 m³
